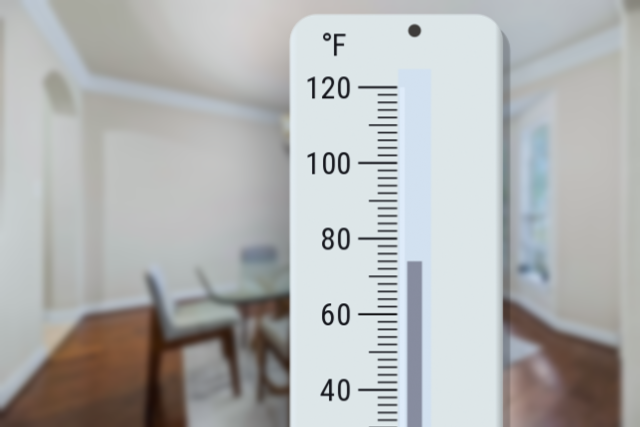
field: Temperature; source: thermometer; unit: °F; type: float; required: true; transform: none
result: 74 °F
